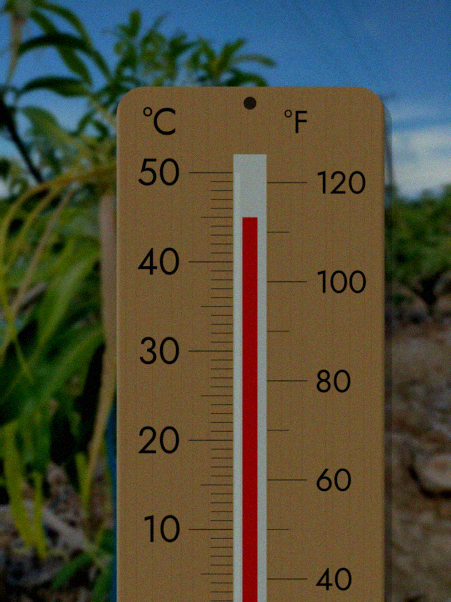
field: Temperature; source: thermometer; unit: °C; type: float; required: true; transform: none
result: 45 °C
